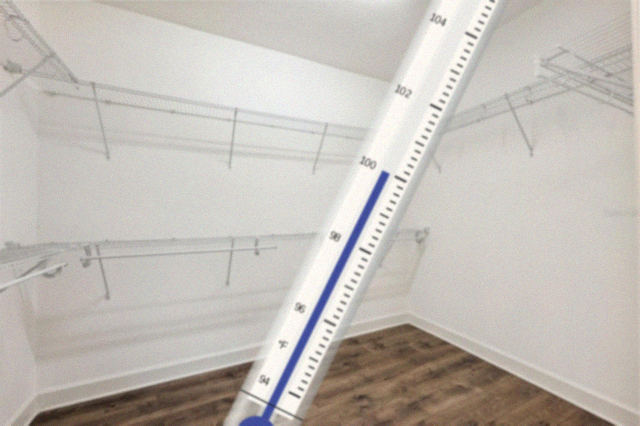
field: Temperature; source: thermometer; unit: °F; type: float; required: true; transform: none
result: 100 °F
